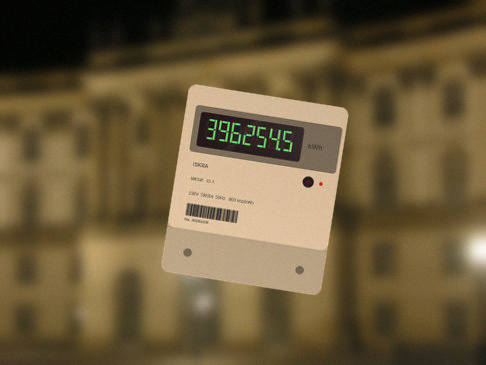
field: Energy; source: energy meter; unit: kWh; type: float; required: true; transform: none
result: 396254.5 kWh
